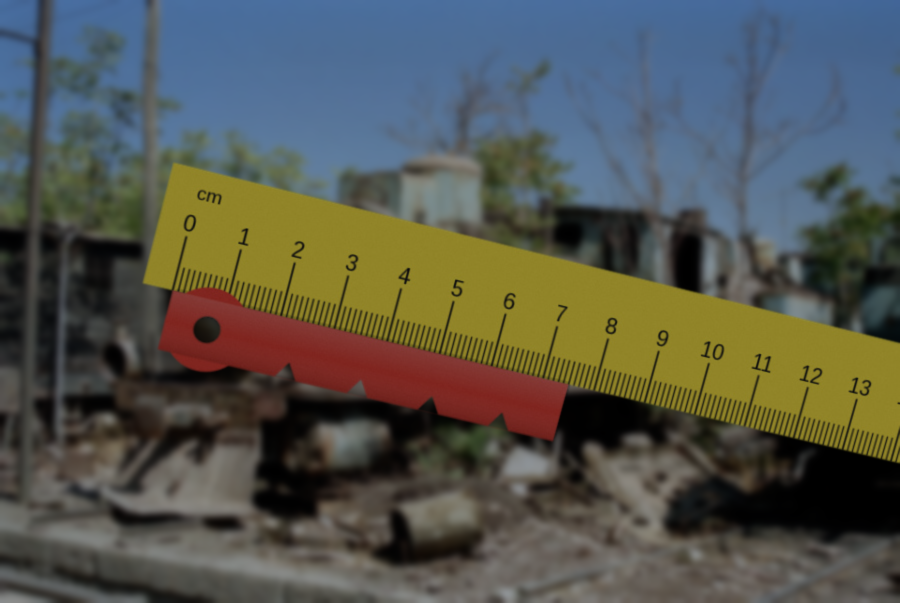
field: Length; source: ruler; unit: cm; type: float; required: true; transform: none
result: 7.5 cm
